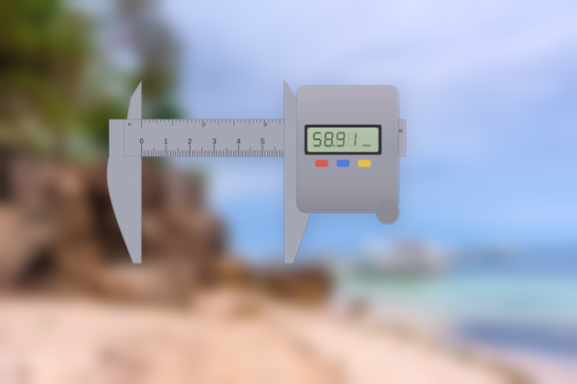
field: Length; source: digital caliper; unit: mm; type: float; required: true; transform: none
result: 58.91 mm
